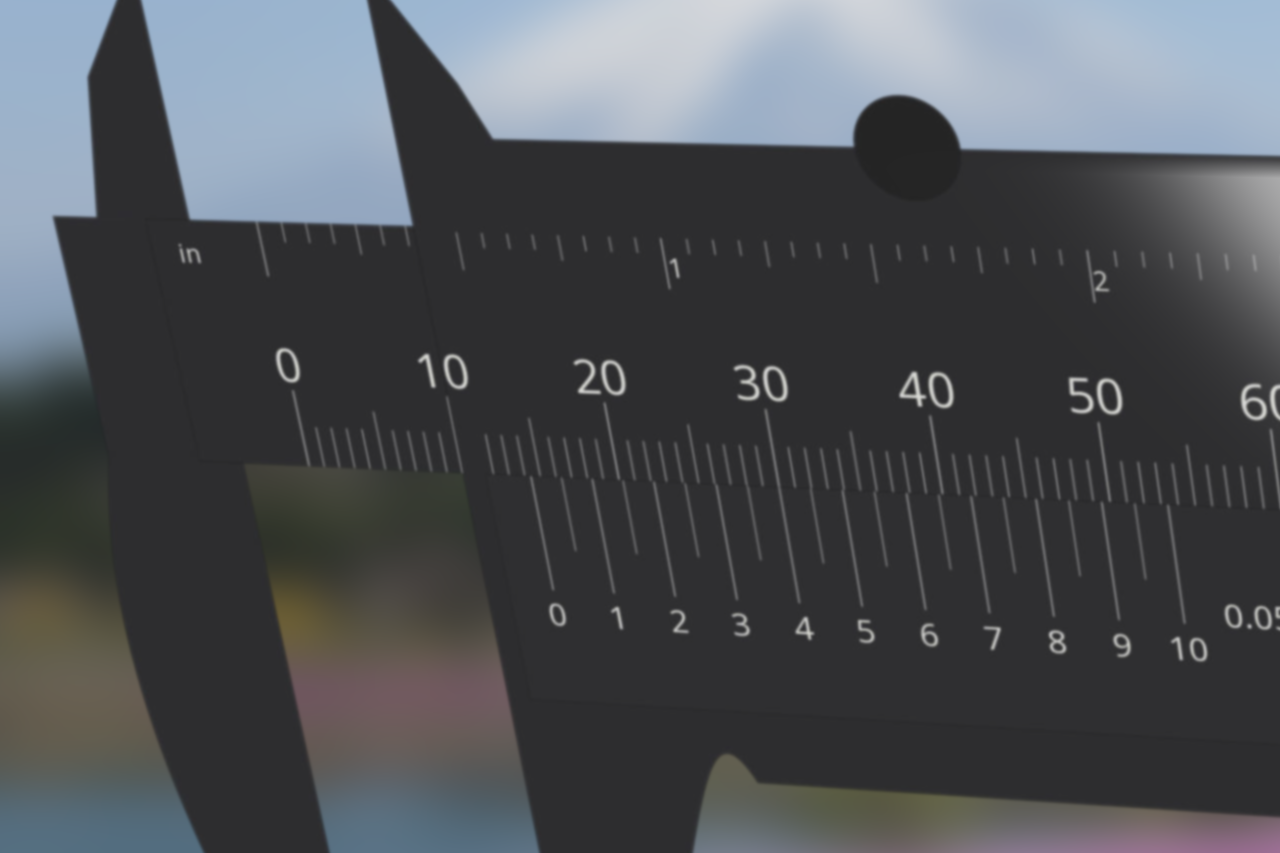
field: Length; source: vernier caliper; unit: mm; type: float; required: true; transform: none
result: 14.4 mm
